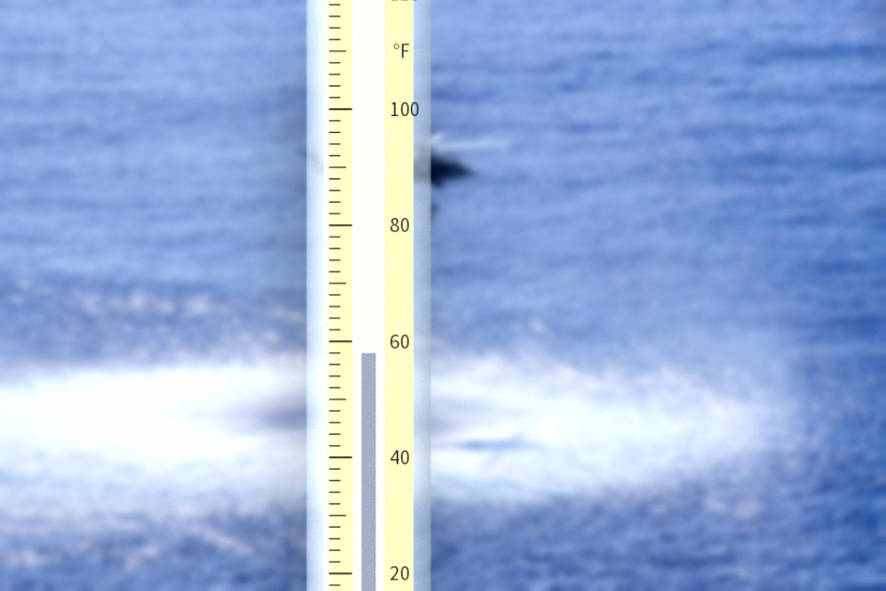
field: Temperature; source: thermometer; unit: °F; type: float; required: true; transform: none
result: 58 °F
